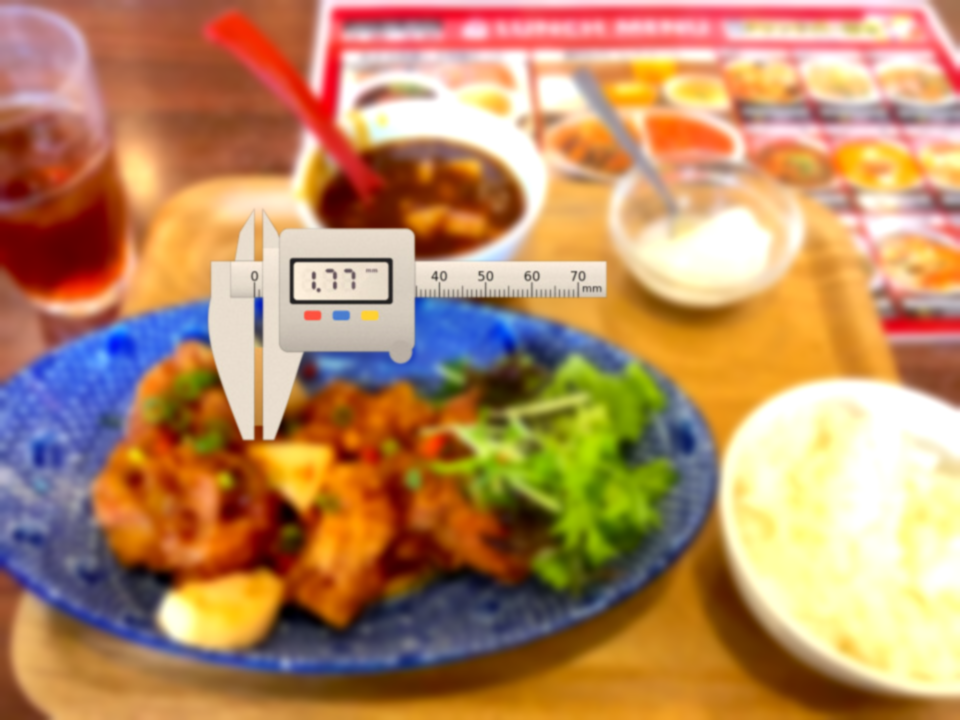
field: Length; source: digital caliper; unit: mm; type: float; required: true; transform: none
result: 1.77 mm
